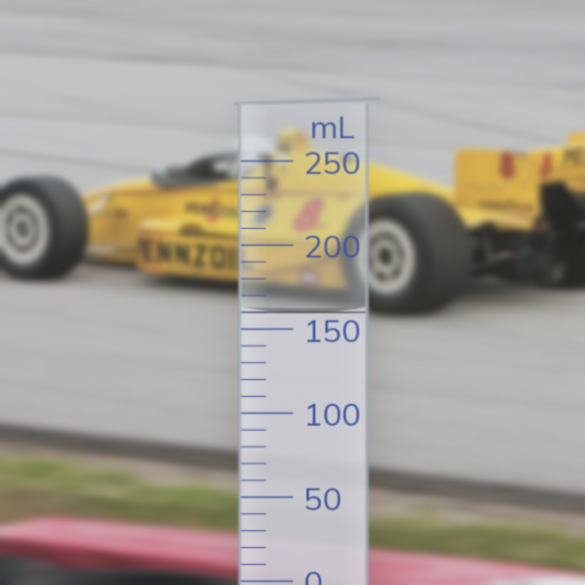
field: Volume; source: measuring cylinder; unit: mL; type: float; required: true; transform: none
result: 160 mL
